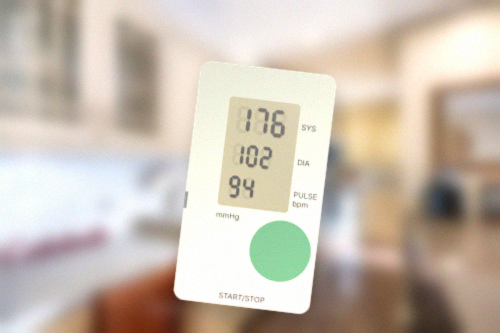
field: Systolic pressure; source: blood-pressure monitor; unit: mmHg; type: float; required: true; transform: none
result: 176 mmHg
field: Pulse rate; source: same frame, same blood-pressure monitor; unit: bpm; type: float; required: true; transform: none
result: 94 bpm
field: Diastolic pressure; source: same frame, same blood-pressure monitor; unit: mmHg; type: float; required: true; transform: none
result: 102 mmHg
